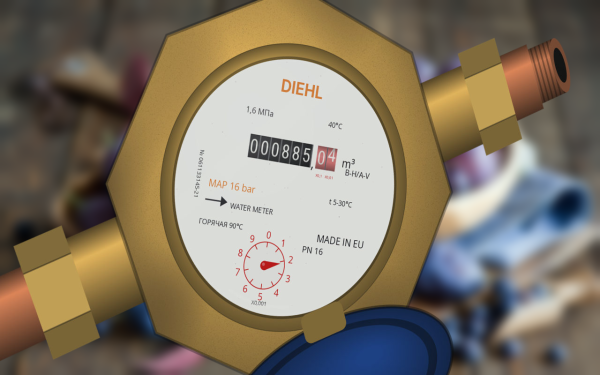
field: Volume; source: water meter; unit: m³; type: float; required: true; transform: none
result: 885.042 m³
